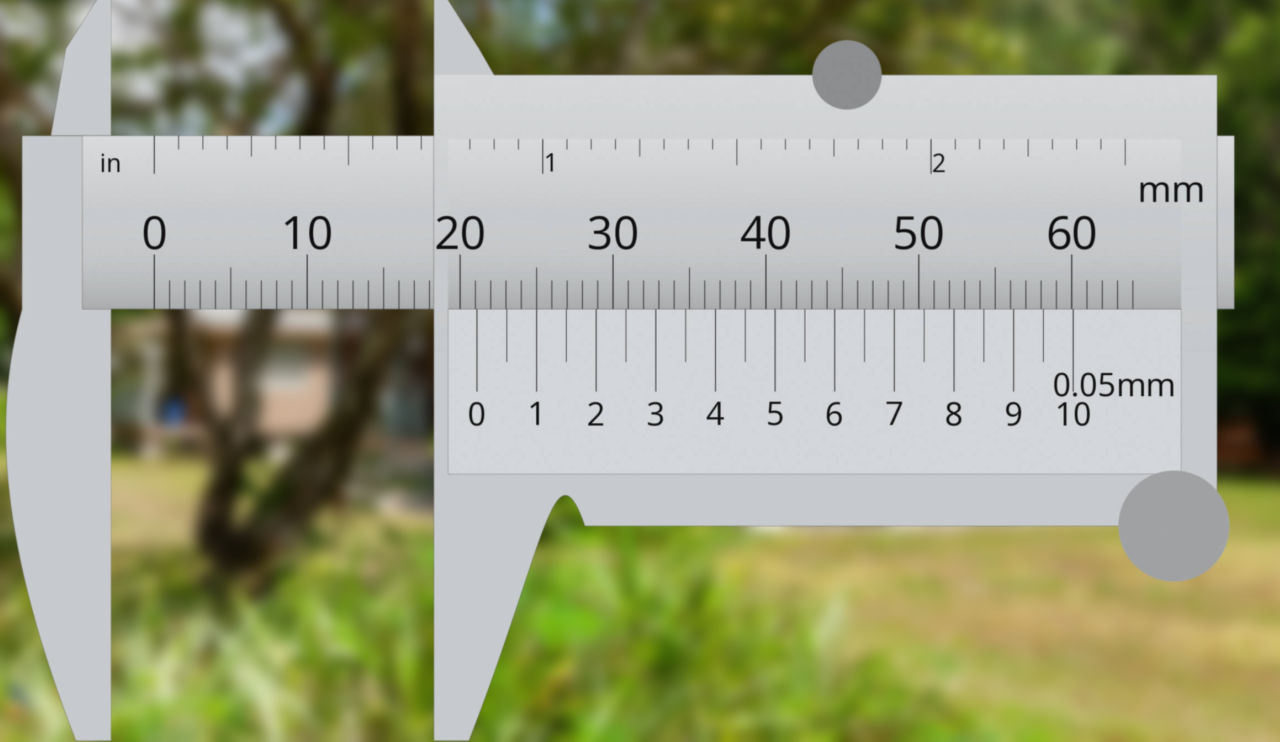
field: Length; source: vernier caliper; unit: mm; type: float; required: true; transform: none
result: 21.1 mm
